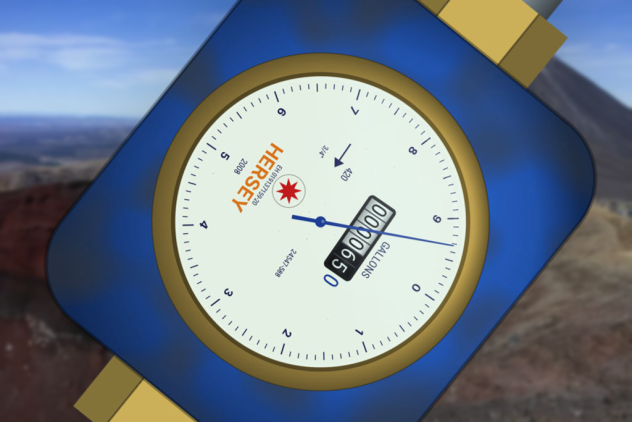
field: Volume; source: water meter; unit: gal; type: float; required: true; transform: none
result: 649.3 gal
